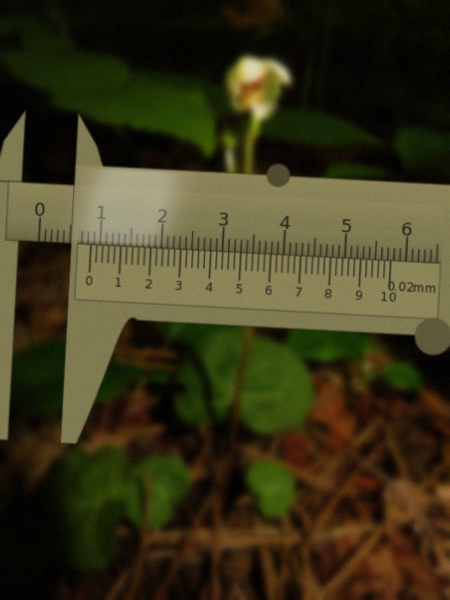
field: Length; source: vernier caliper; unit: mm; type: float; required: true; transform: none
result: 8.5 mm
